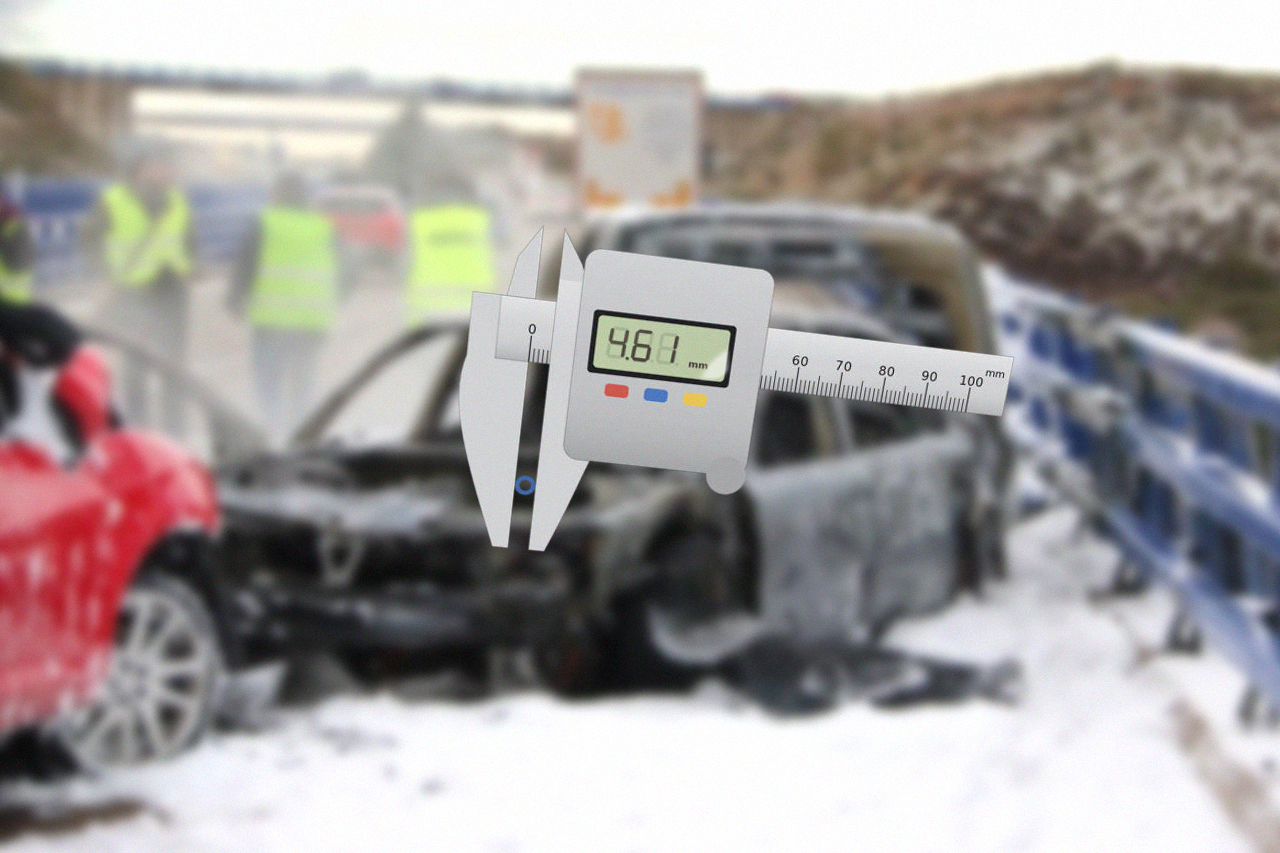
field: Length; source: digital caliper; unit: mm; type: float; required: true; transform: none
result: 4.61 mm
